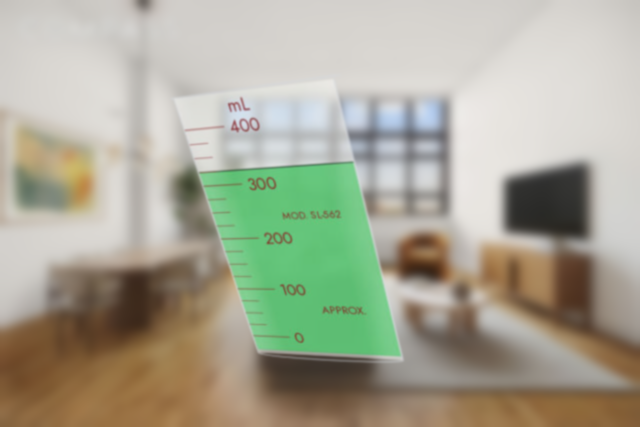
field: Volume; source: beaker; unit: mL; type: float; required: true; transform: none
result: 325 mL
